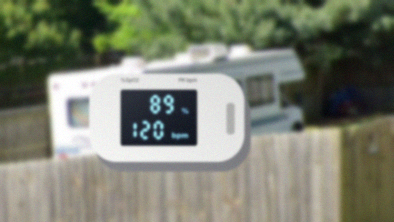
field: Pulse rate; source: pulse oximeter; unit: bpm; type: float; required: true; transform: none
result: 120 bpm
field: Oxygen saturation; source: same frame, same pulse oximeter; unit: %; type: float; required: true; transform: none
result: 89 %
